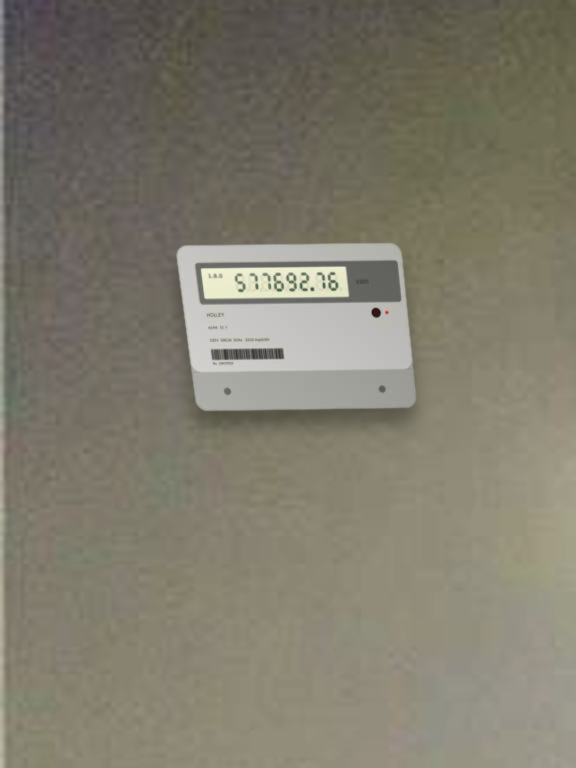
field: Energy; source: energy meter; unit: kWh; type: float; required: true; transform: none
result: 577692.76 kWh
